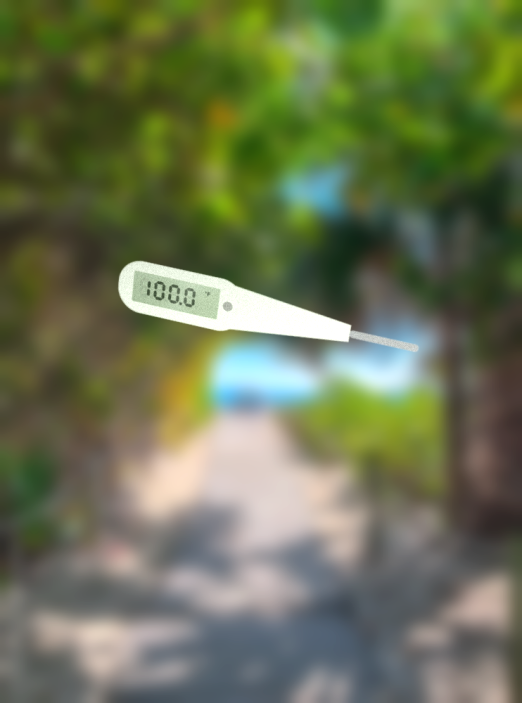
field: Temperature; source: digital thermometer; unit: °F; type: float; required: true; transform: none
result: 100.0 °F
